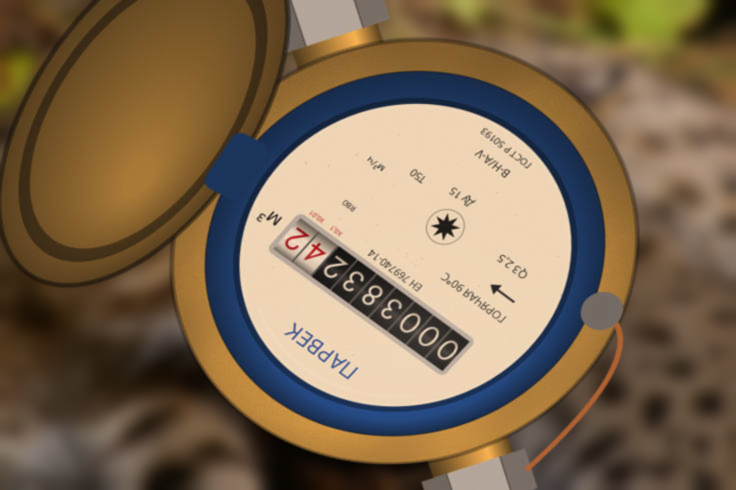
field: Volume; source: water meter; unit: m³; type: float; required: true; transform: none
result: 3832.42 m³
